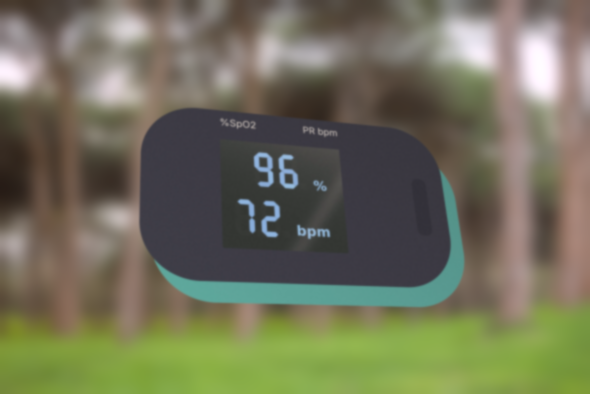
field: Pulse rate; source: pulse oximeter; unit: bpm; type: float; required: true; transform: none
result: 72 bpm
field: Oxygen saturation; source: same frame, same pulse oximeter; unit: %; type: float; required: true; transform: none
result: 96 %
